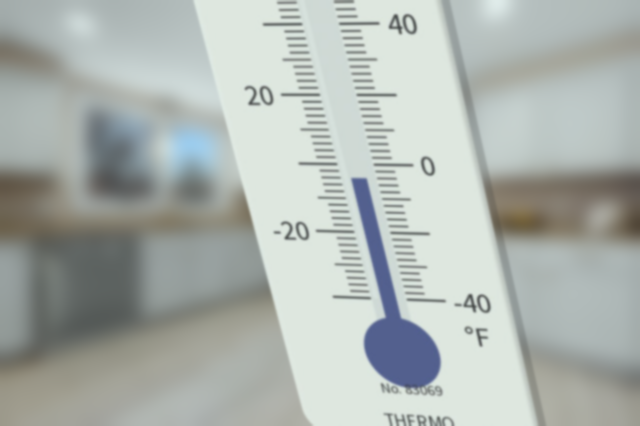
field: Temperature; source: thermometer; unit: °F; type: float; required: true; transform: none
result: -4 °F
